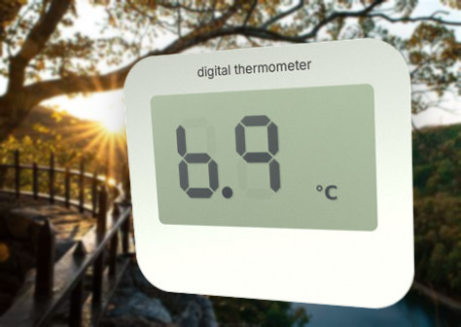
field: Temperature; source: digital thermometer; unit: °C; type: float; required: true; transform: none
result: 6.9 °C
